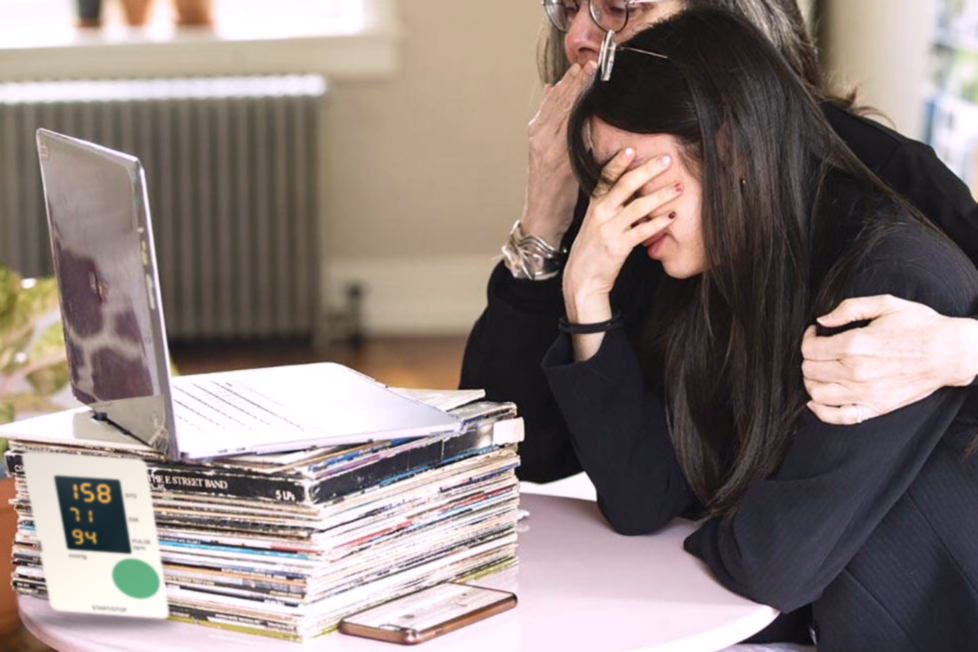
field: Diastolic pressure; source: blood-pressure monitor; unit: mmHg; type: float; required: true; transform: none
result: 71 mmHg
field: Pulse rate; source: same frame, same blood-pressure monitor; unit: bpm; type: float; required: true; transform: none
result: 94 bpm
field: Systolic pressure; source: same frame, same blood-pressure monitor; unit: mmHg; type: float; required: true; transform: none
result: 158 mmHg
